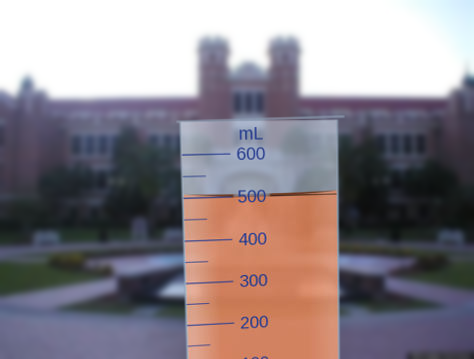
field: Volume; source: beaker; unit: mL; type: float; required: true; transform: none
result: 500 mL
